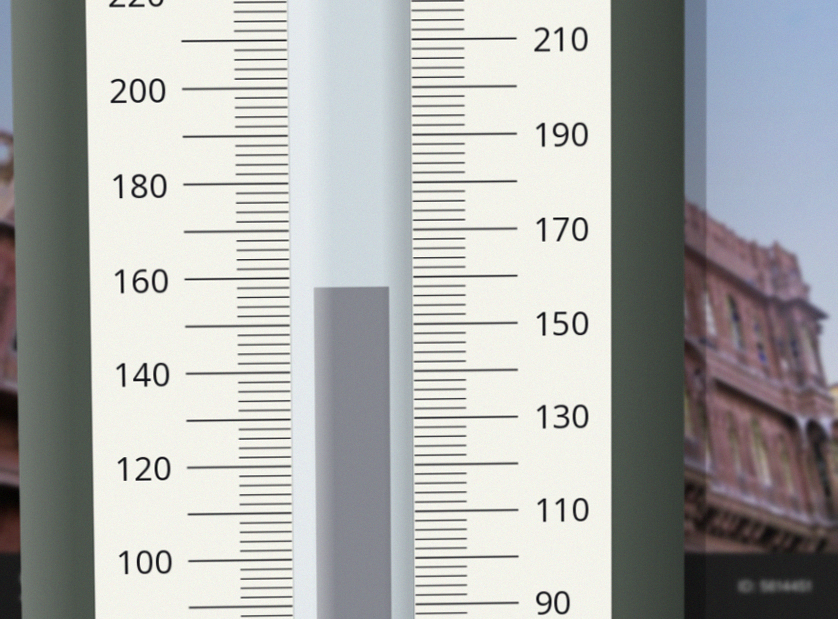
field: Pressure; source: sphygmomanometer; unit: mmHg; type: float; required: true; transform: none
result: 158 mmHg
